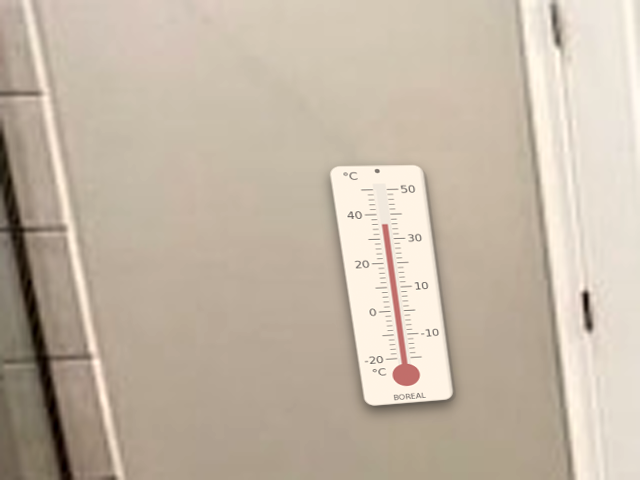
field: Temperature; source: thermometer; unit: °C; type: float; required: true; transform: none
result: 36 °C
